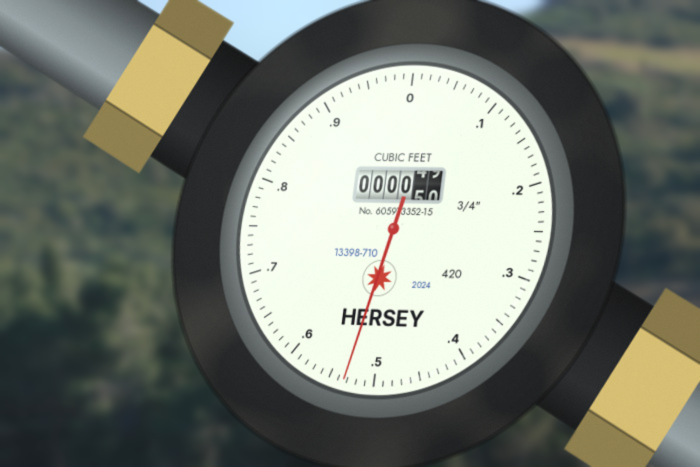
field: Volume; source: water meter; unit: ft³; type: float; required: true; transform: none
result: 49.53 ft³
